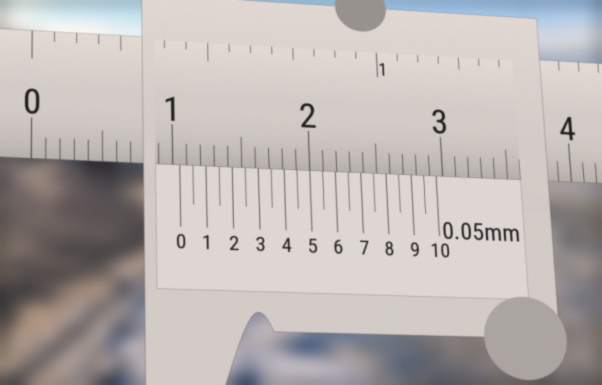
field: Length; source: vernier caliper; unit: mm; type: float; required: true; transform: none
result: 10.5 mm
